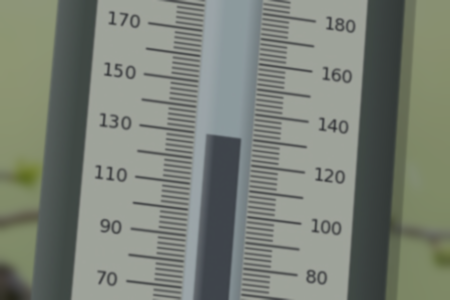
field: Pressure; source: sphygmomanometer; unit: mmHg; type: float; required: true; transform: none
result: 130 mmHg
